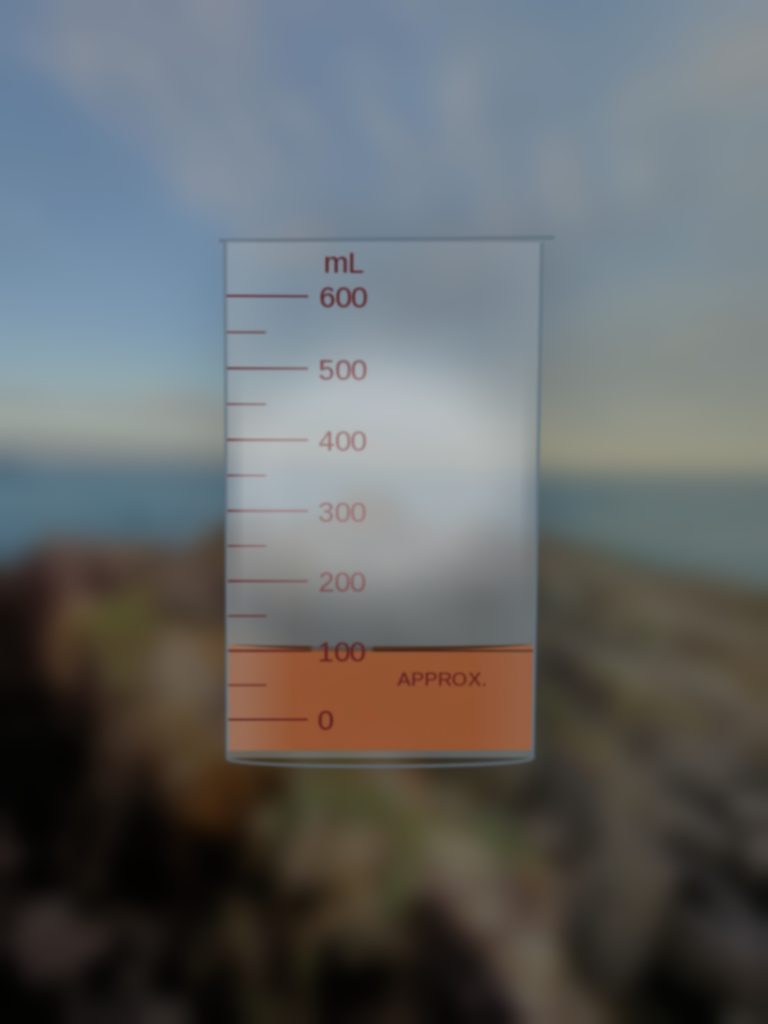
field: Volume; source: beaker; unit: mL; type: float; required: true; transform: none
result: 100 mL
